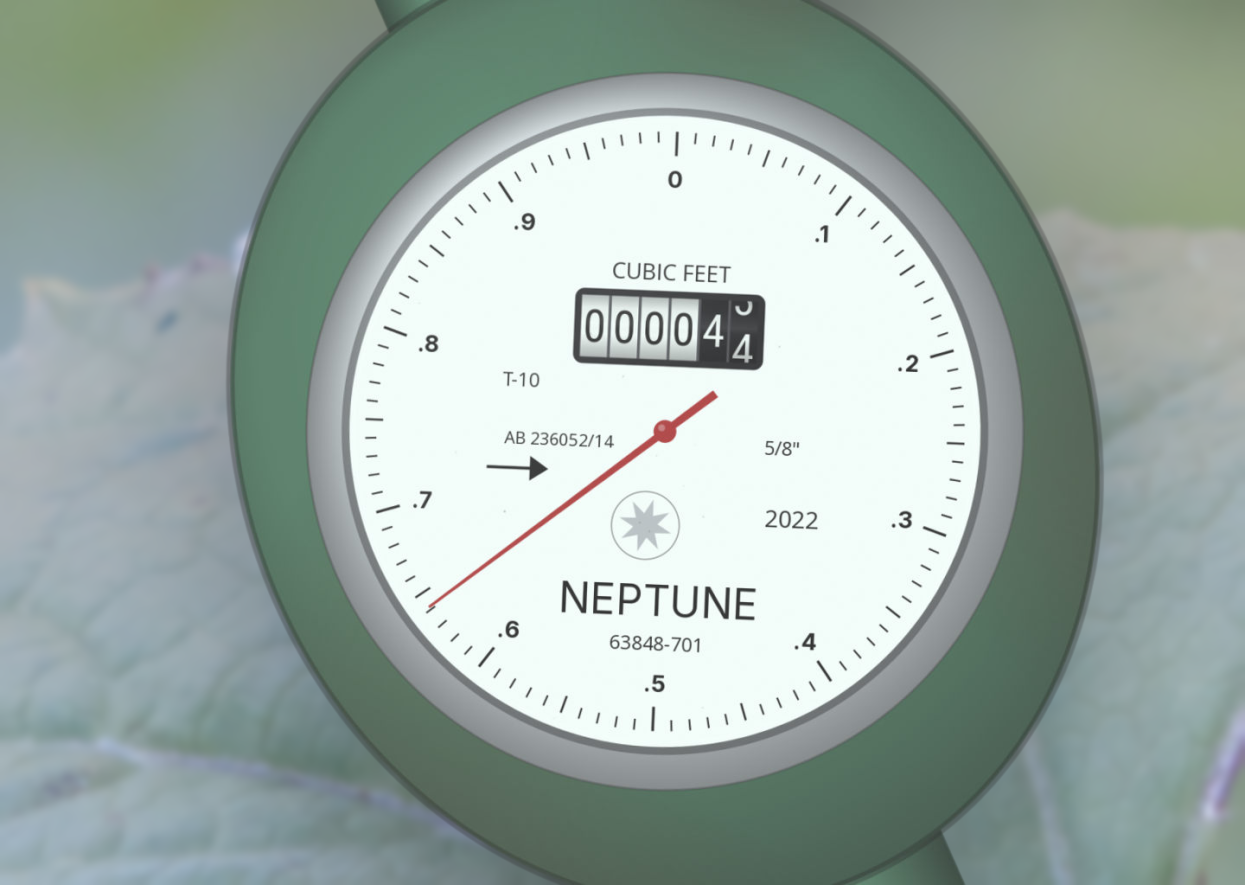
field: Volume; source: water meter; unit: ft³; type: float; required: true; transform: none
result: 43.64 ft³
